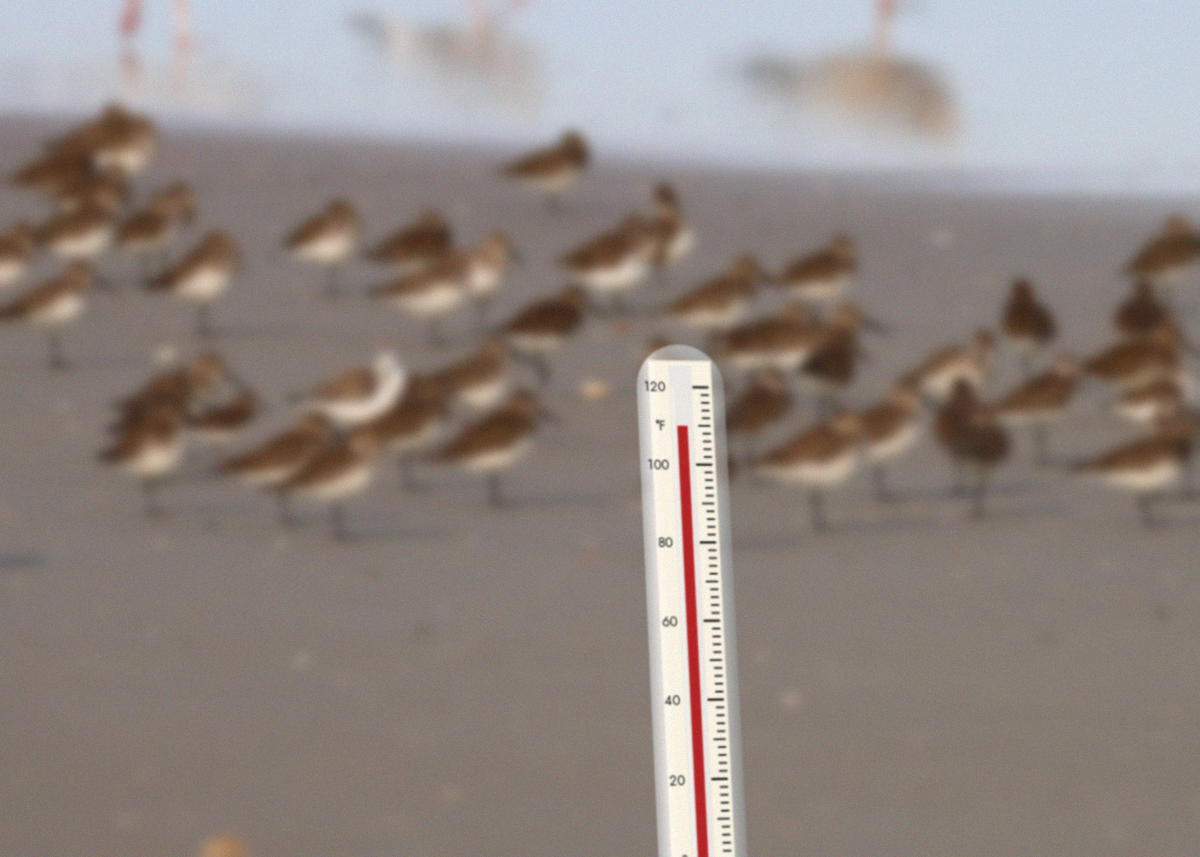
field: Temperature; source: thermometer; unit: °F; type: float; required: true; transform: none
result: 110 °F
